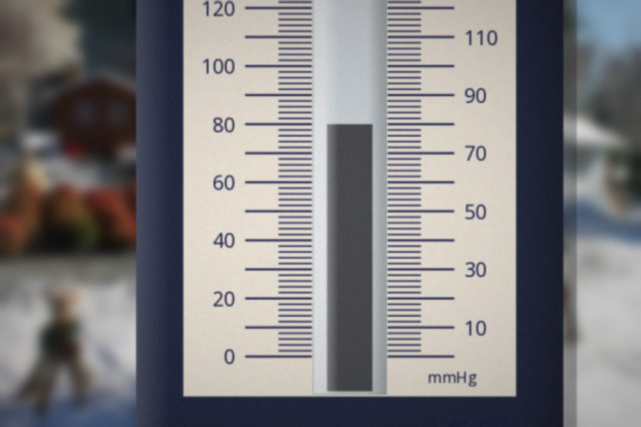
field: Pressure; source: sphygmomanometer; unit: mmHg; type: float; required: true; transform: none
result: 80 mmHg
